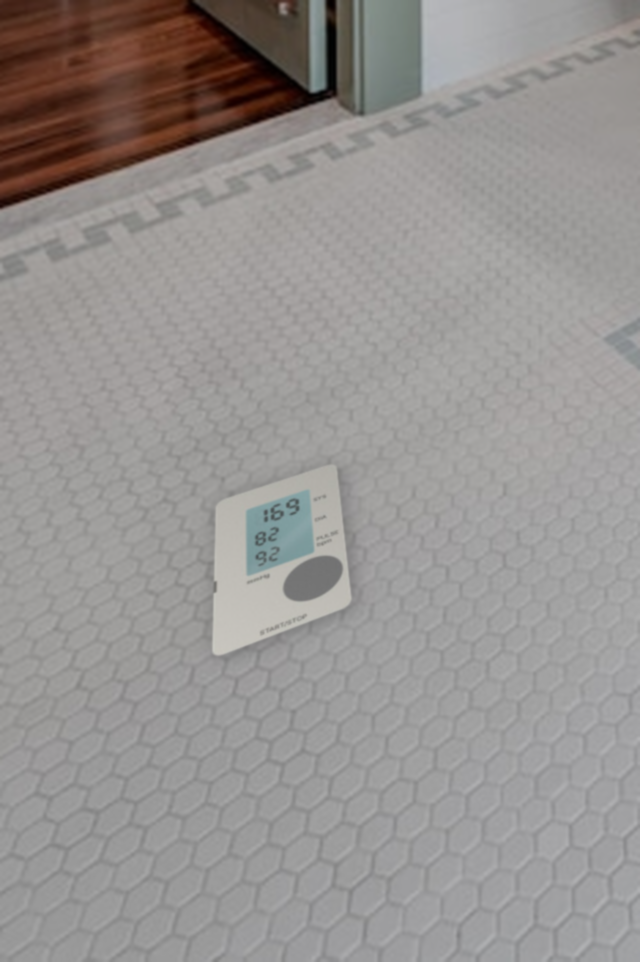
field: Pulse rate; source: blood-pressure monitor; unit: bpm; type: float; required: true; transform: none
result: 92 bpm
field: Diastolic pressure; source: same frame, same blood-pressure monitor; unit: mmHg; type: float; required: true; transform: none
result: 82 mmHg
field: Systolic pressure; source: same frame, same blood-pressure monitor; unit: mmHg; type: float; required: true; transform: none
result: 169 mmHg
